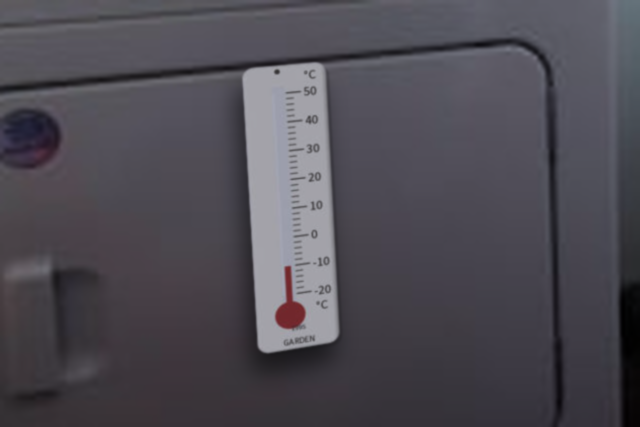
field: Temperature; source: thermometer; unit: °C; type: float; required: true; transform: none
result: -10 °C
